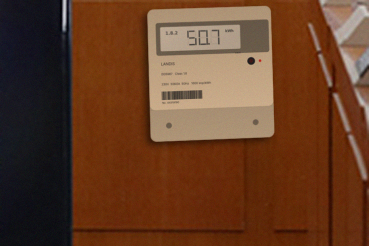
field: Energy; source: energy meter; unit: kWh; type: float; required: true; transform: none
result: 50.7 kWh
